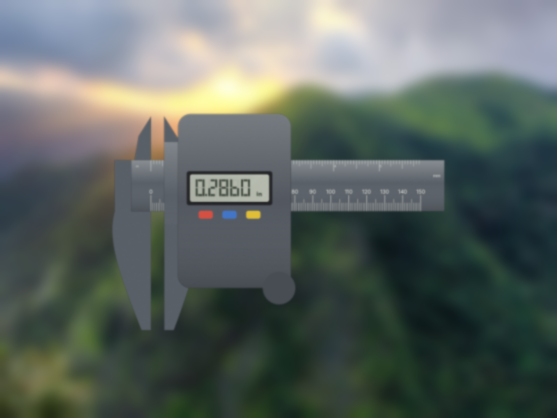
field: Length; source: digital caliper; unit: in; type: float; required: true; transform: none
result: 0.2860 in
